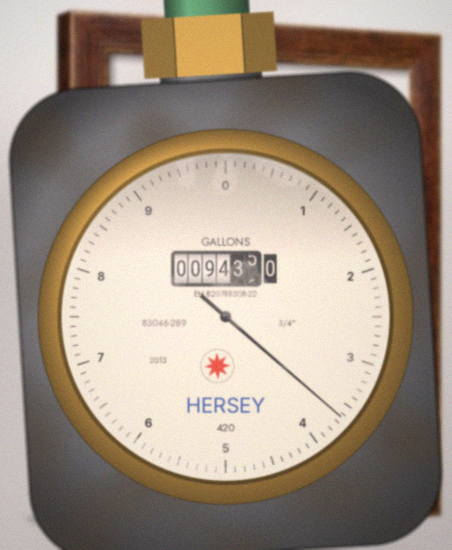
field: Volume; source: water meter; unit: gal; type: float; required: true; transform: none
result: 94353.6 gal
